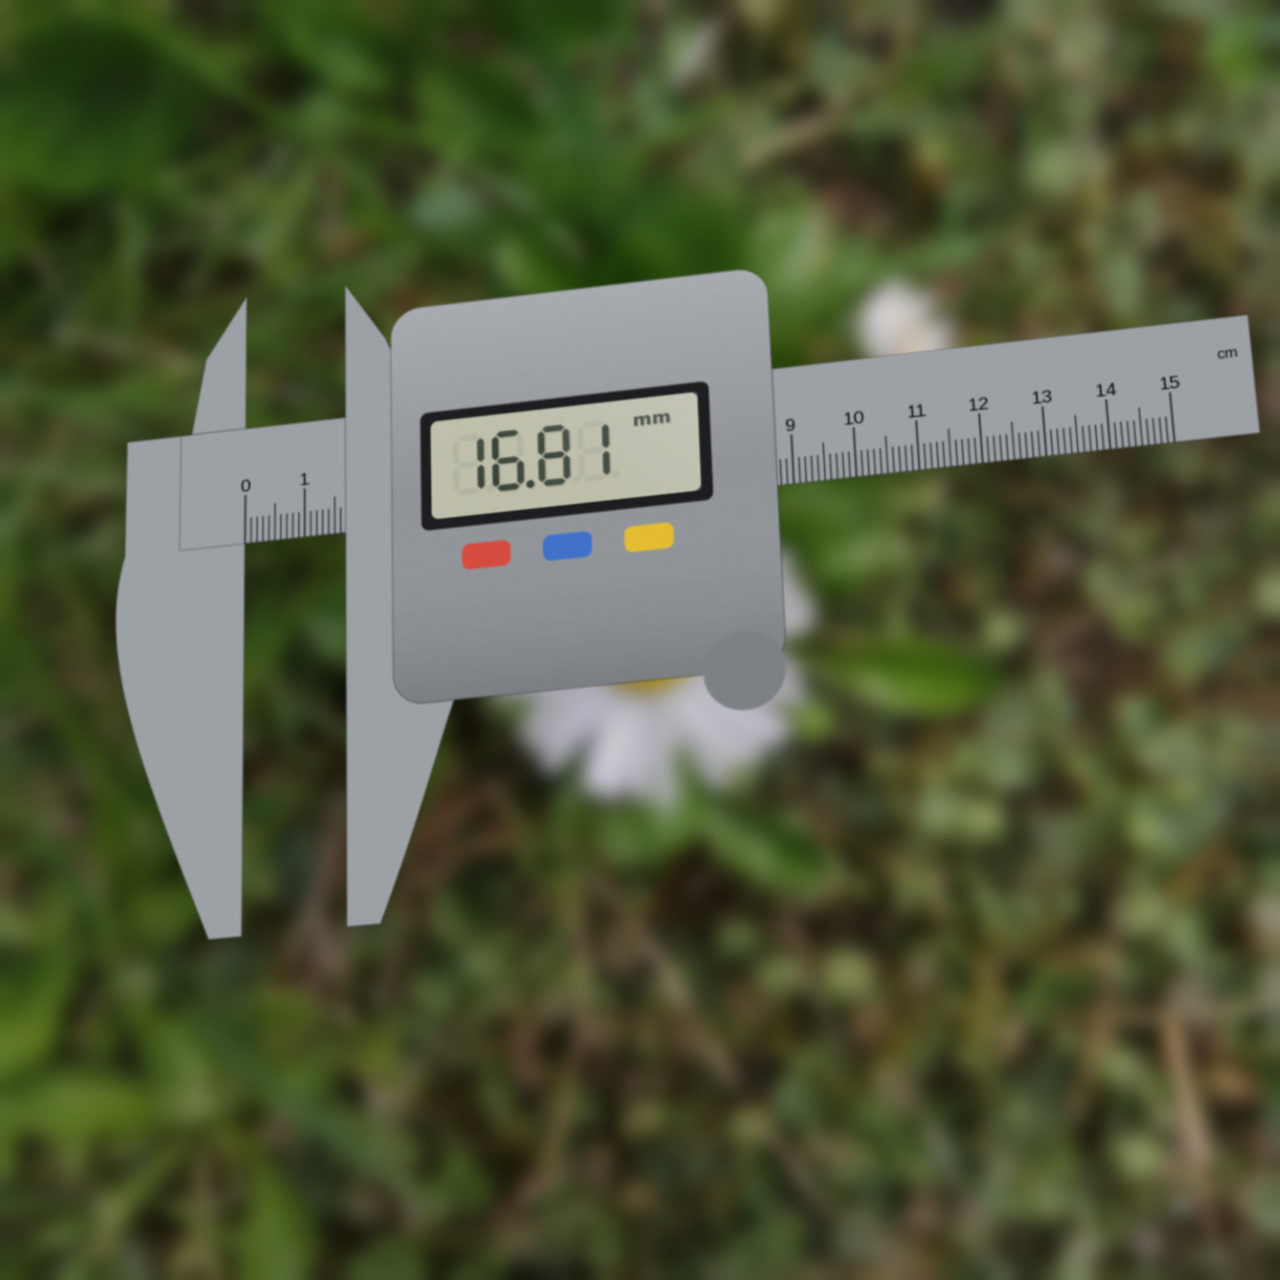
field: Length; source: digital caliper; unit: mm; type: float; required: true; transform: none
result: 16.81 mm
